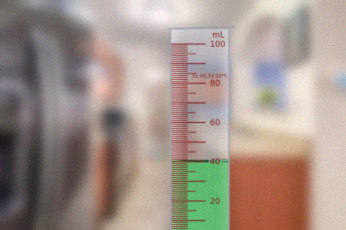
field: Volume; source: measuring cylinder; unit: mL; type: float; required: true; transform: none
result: 40 mL
